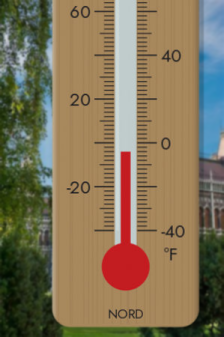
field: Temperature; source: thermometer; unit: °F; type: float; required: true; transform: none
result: -4 °F
